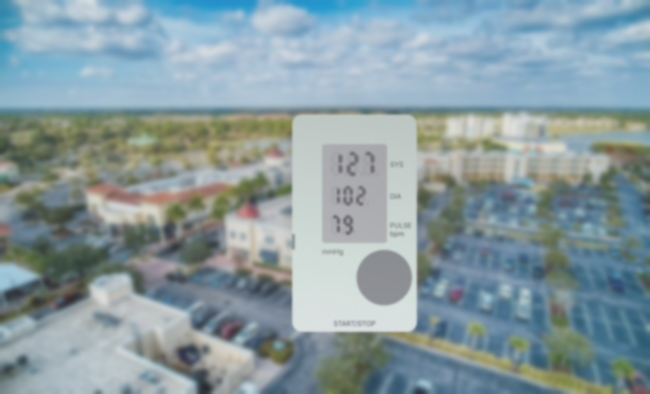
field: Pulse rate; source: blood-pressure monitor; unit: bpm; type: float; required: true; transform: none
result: 79 bpm
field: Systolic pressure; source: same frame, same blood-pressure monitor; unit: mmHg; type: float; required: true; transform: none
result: 127 mmHg
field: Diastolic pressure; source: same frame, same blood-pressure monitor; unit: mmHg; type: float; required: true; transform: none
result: 102 mmHg
